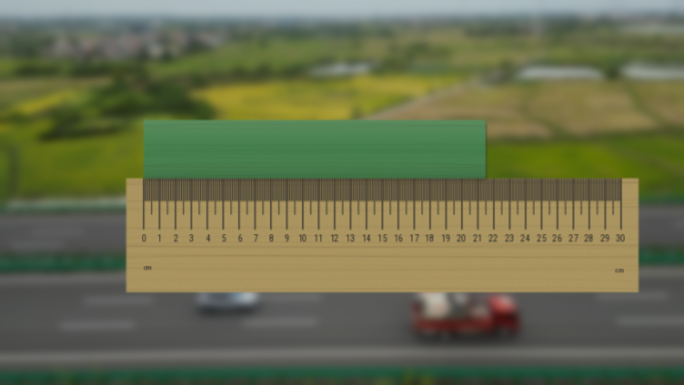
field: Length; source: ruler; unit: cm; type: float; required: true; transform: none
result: 21.5 cm
